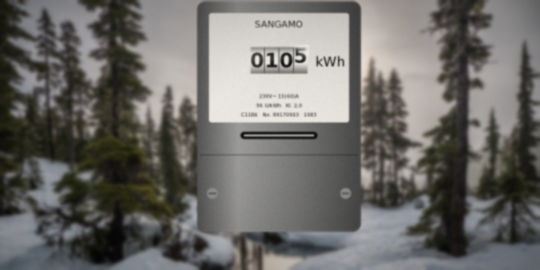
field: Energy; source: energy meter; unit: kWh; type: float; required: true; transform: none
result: 105 kWh
